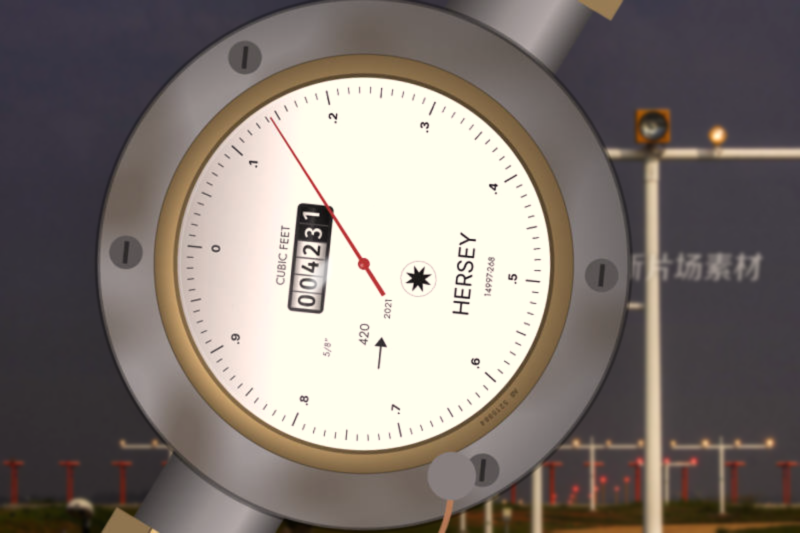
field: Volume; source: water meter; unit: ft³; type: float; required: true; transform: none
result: 4231.14 ft³
